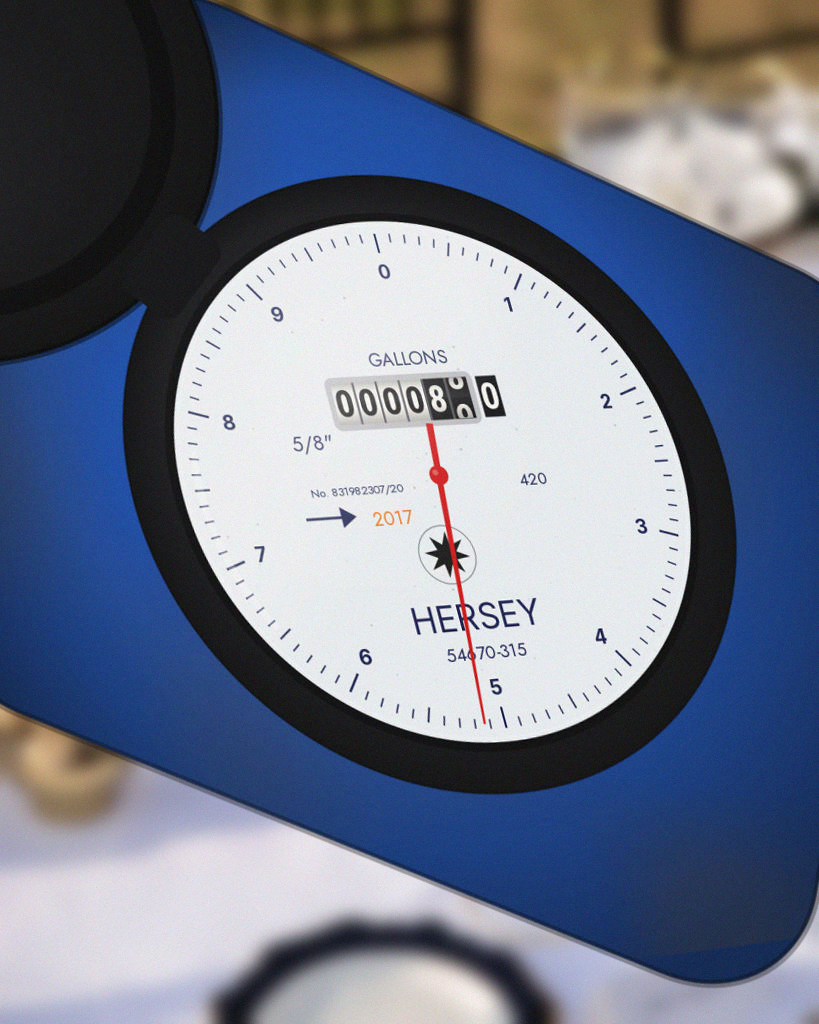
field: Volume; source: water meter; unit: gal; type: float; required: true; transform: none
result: 885.1 gal
